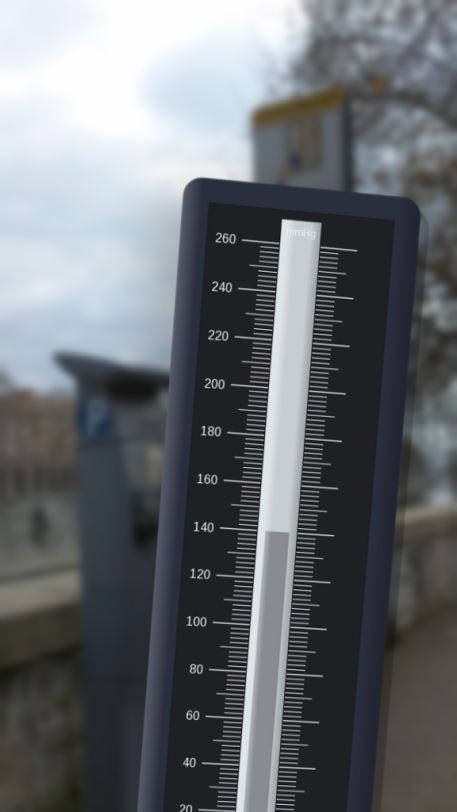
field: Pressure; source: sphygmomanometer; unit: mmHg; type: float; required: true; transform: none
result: 140 mmHg
